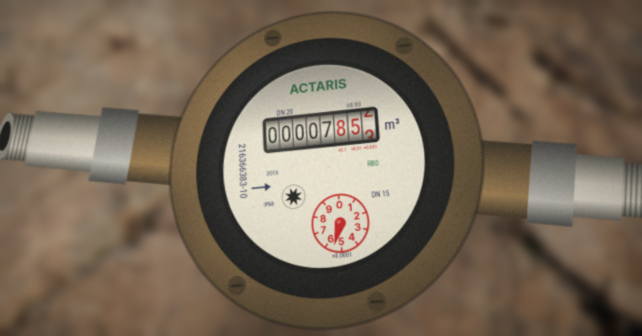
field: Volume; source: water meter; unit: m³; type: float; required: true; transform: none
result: 7.8525 m³
